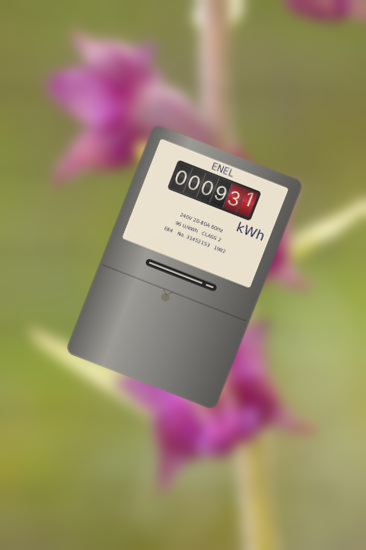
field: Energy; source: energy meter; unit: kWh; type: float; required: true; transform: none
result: 9.31 kWh
